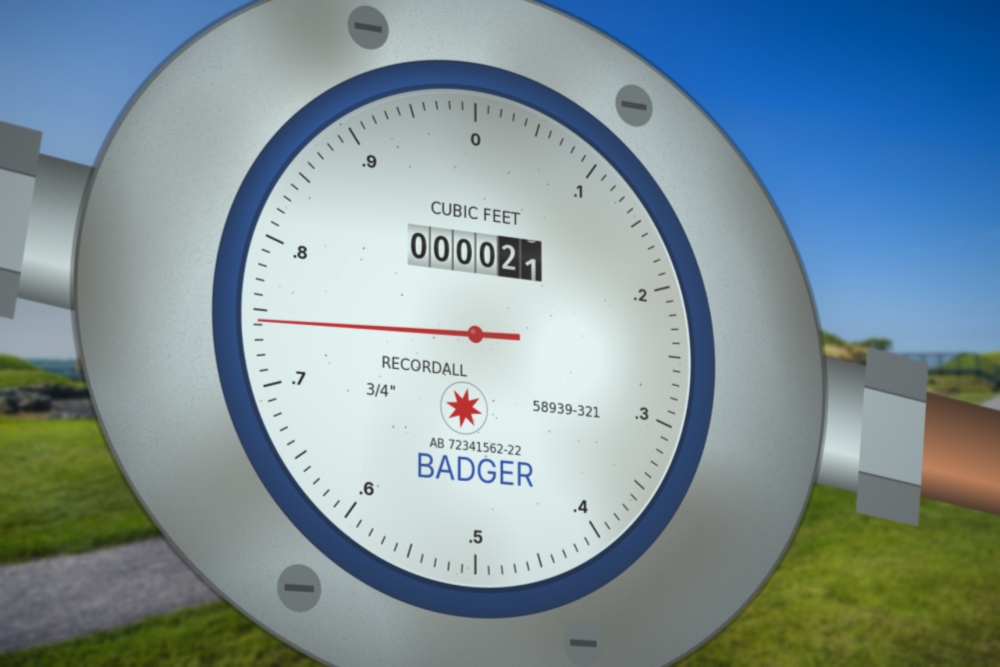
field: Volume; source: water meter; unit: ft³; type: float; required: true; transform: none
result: 20.74 ft³
